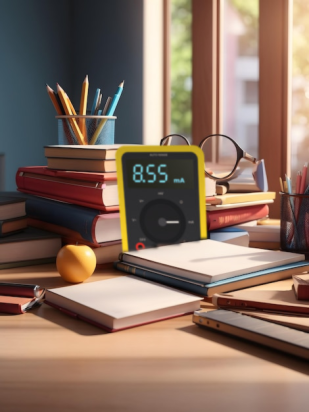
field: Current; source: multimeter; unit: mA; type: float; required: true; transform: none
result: 8.55 mA
